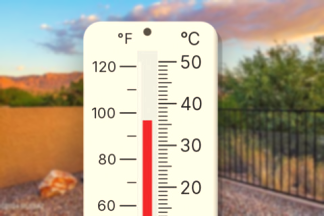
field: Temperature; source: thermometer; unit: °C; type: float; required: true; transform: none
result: 36 °C
